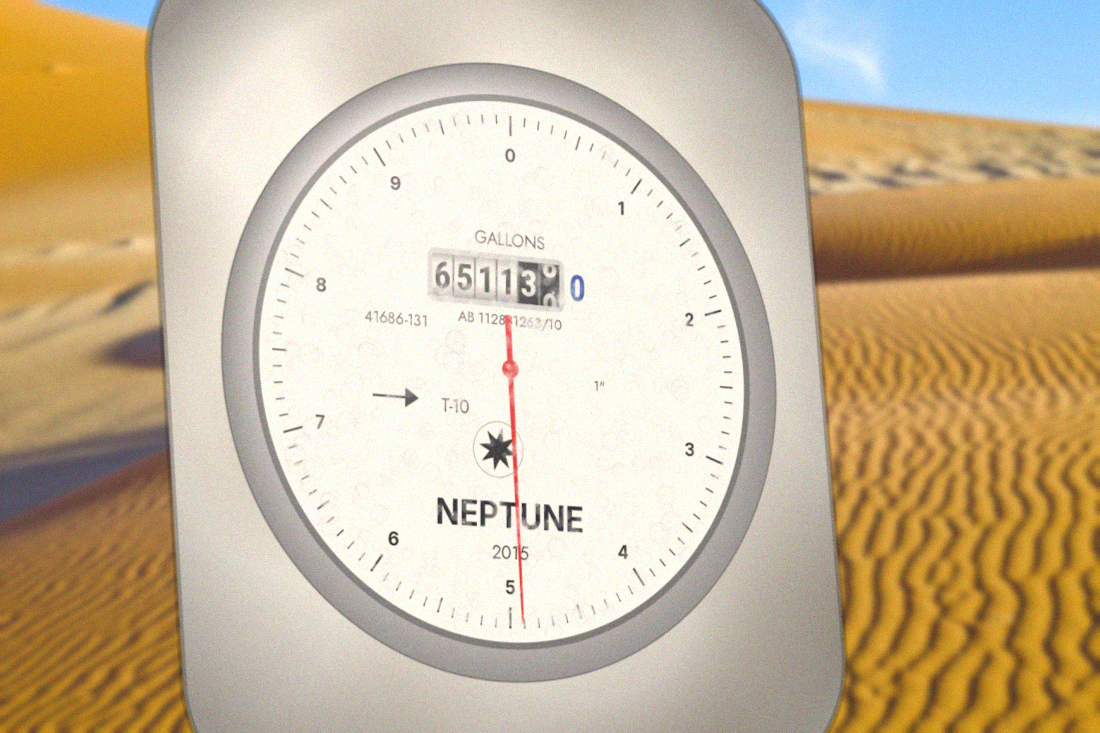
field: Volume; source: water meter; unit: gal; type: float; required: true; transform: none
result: 6511384.9 gal
